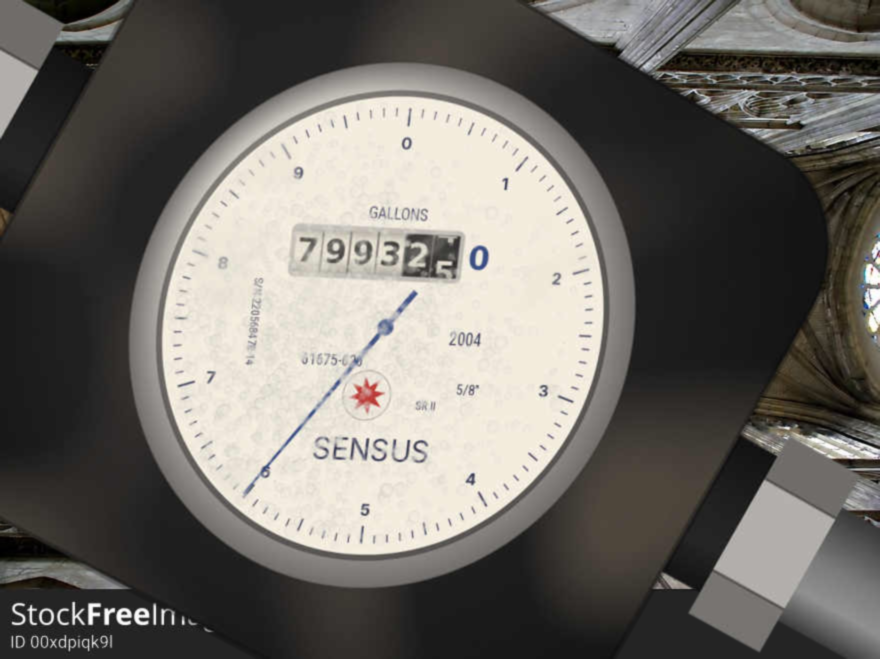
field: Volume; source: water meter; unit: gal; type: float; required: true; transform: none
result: 7993246.0 gal
